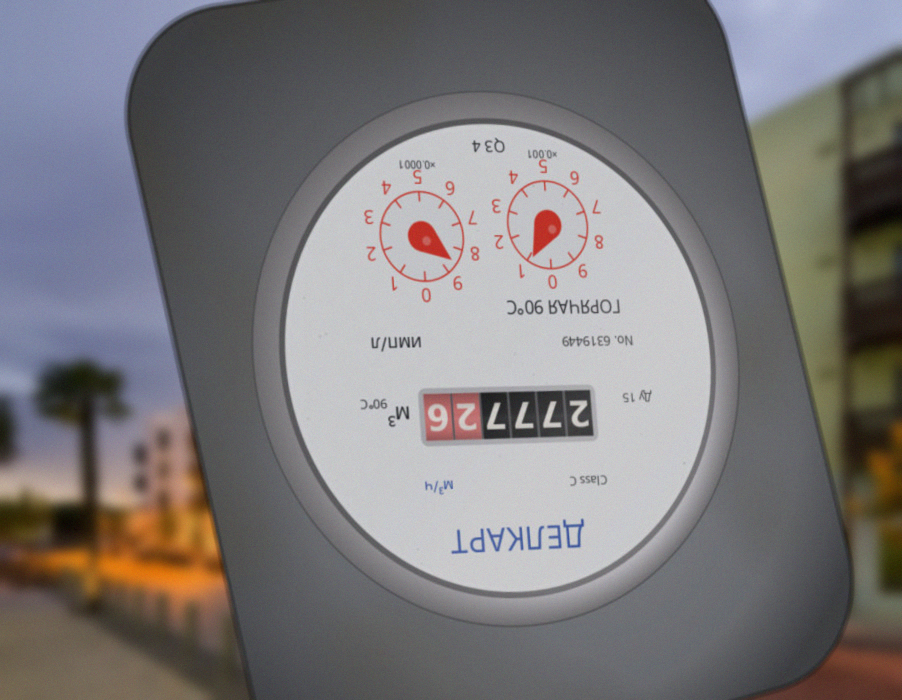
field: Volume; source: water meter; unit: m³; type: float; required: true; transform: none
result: 2777.2608 m³
